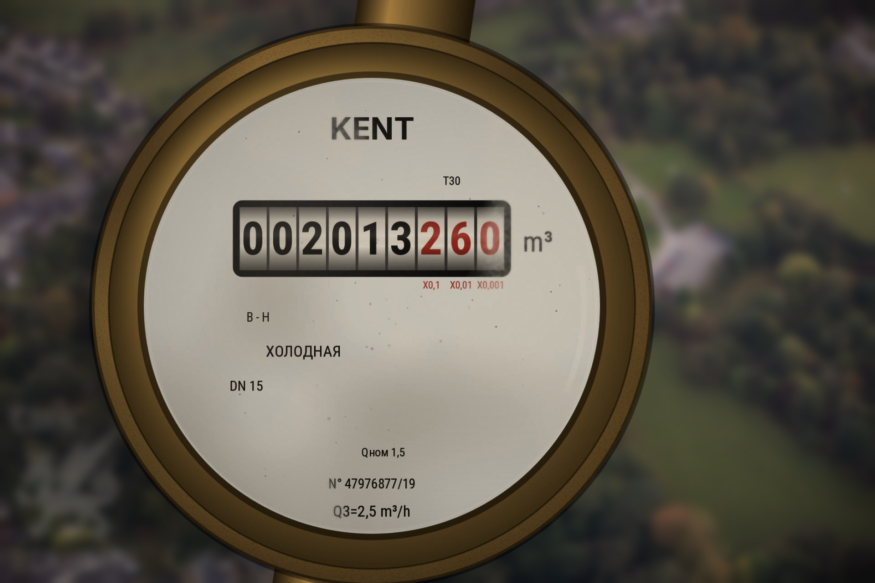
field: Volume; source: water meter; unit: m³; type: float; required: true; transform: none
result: 2013.260 m³
